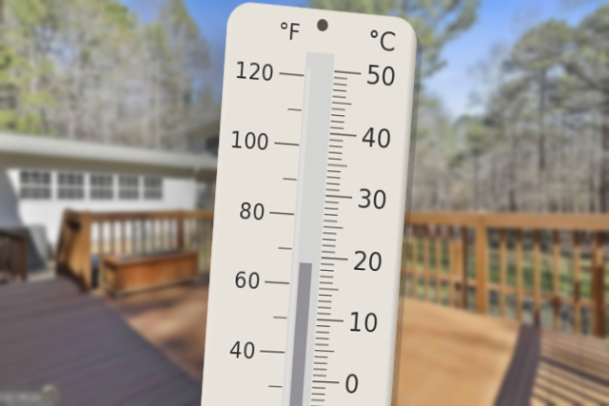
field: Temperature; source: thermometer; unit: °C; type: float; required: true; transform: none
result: 19 °C
